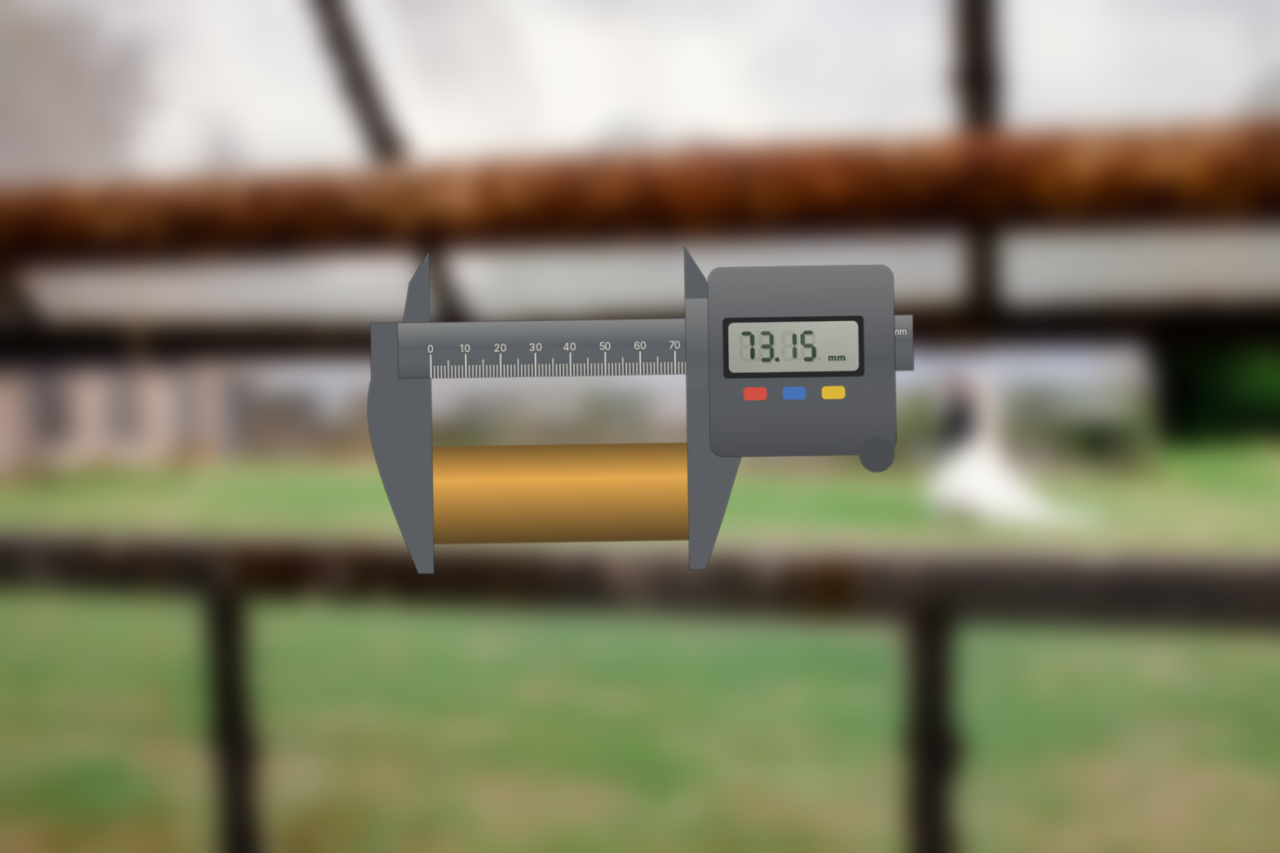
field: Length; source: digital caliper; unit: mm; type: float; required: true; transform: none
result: 73.15 mm
